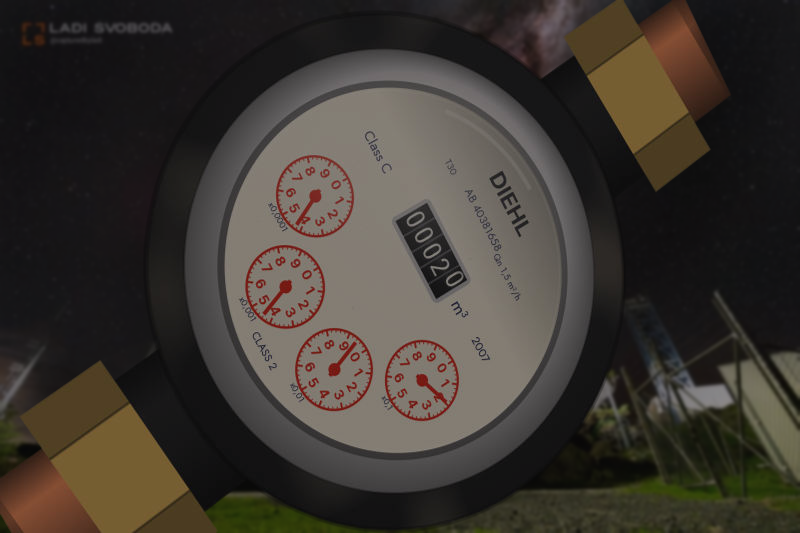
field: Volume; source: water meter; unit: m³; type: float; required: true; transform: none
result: 20.1944 m³
